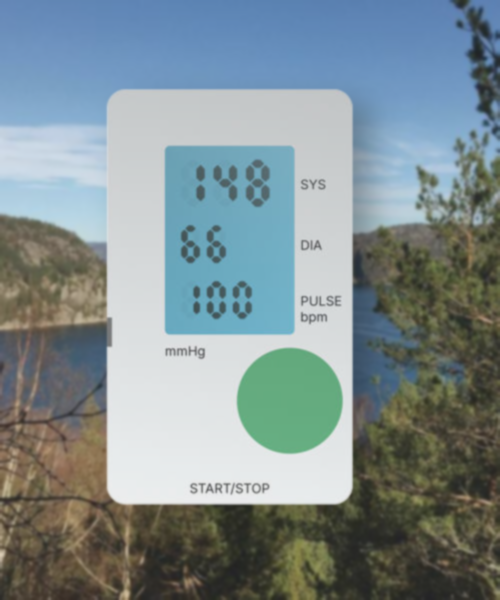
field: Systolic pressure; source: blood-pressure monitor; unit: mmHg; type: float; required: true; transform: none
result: 148 mmHg
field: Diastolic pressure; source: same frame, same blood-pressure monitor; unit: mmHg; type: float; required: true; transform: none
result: 66 mmHg
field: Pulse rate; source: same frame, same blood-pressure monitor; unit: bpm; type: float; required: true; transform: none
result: 100 bpm
